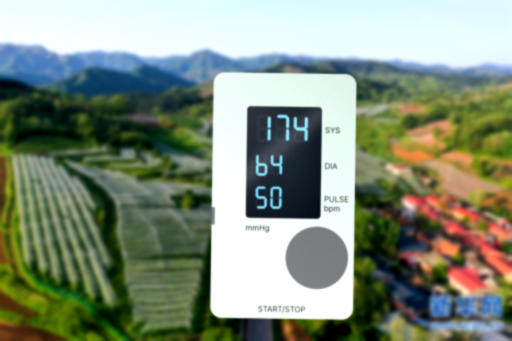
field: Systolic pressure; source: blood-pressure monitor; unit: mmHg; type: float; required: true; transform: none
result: 174 mmHg
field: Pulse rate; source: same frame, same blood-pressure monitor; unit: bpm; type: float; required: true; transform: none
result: 50 bpm
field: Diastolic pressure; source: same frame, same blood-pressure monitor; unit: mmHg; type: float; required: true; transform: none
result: 64 mmHg
